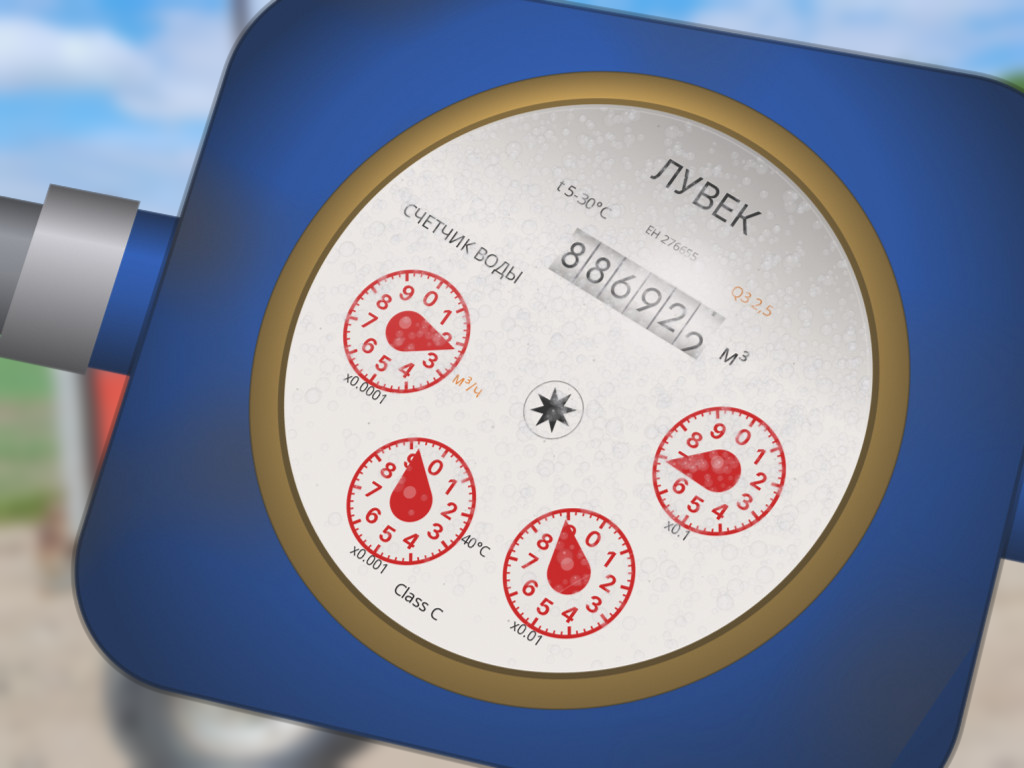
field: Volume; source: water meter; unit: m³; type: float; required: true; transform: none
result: 886921.6892 m³
